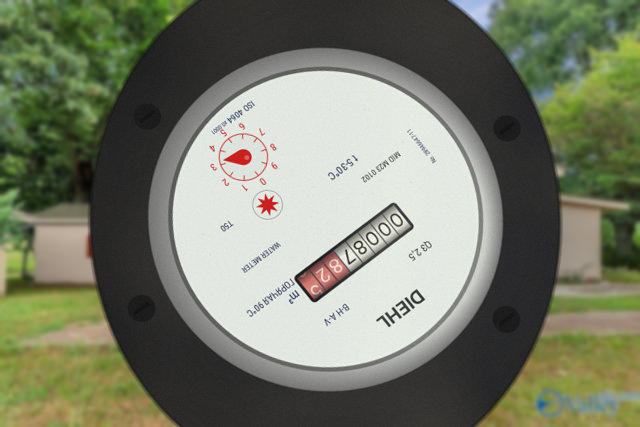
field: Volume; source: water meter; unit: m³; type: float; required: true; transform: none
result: 87.8253 m³
